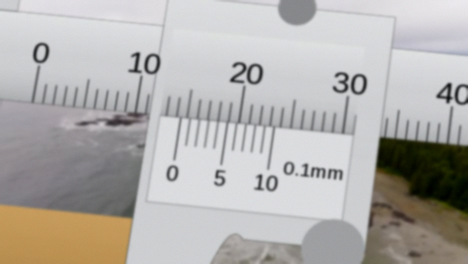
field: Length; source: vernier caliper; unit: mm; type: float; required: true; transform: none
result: 14.4 mm
